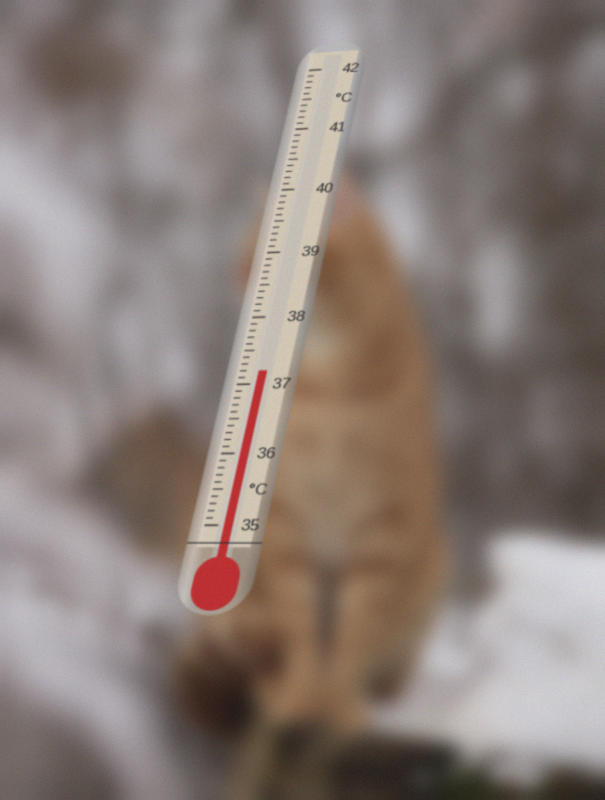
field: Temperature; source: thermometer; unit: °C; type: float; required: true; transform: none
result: 37.2 °C
